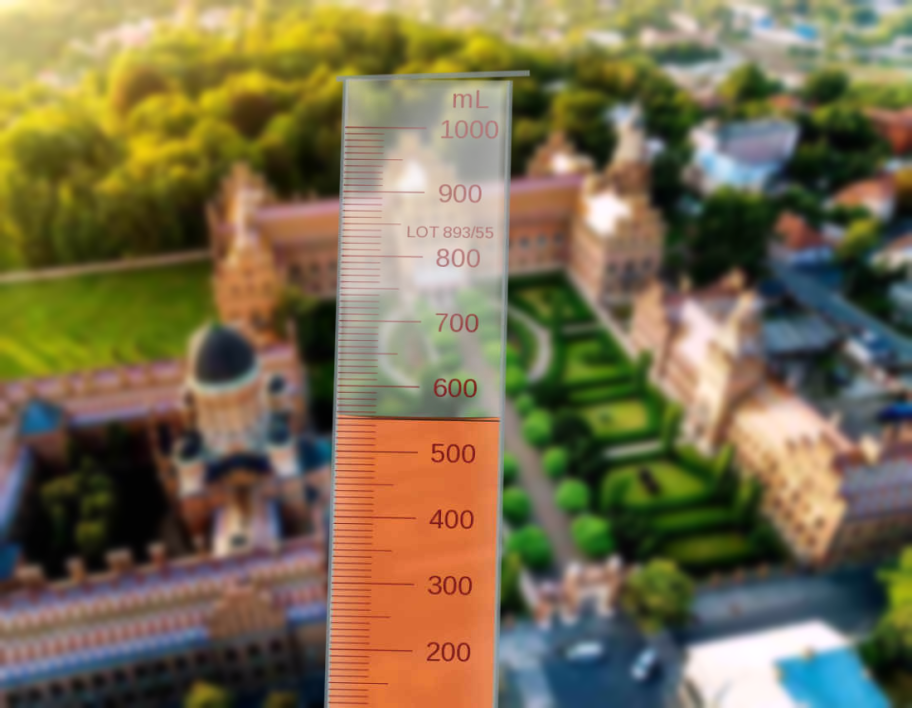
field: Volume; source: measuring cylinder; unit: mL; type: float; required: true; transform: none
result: 550 mL
